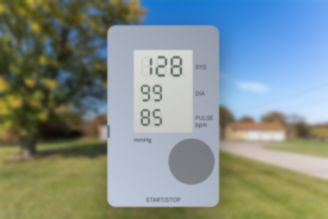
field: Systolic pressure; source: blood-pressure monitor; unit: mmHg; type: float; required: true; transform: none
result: 128 mmHg
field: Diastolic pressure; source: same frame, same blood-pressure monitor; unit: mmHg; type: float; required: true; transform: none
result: 99 mmHg
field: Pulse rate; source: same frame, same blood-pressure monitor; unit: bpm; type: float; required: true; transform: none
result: 85 bpm
